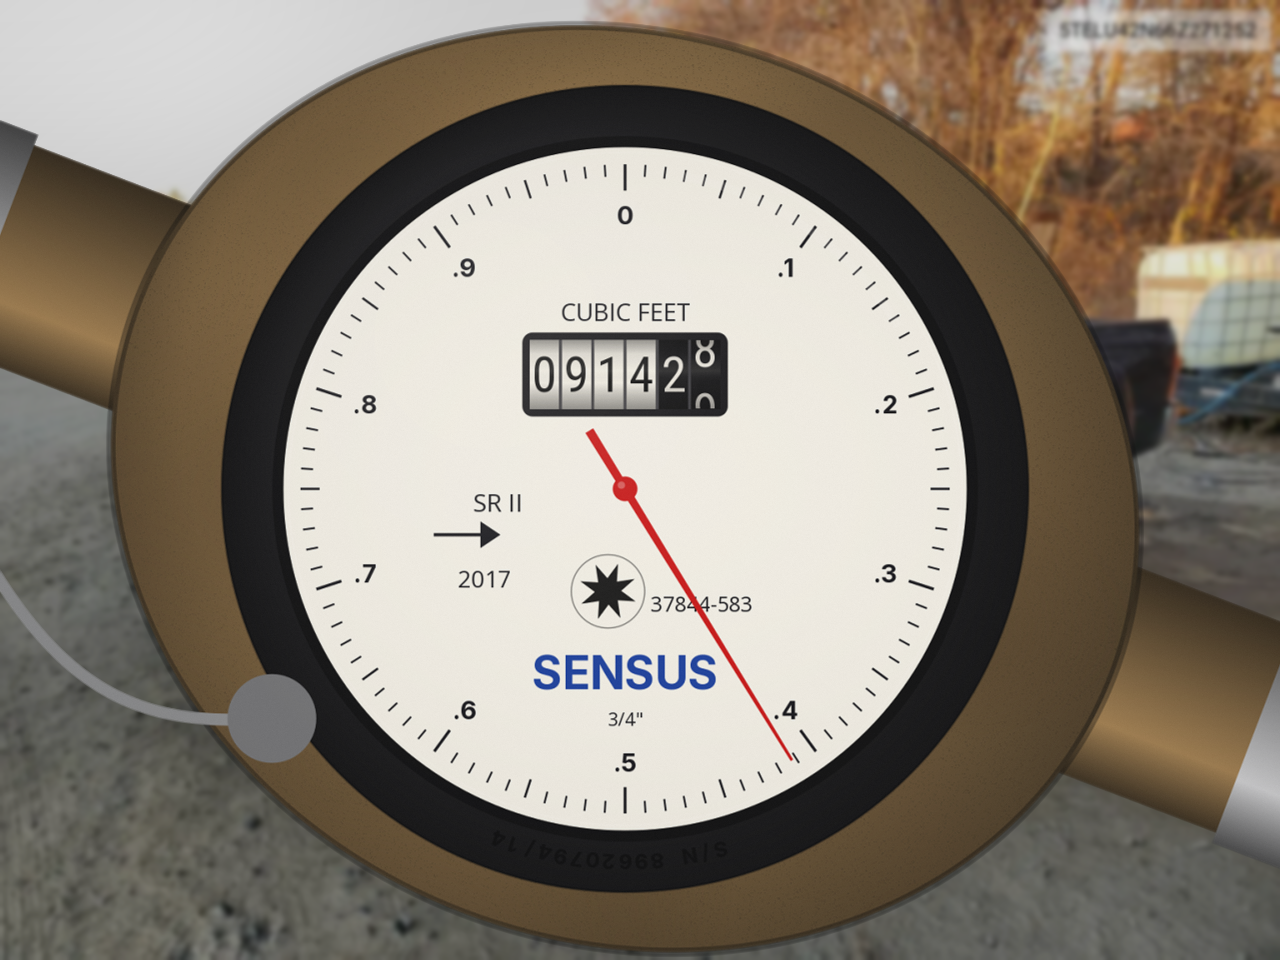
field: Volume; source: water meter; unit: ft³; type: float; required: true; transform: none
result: 91428.41 ft³
